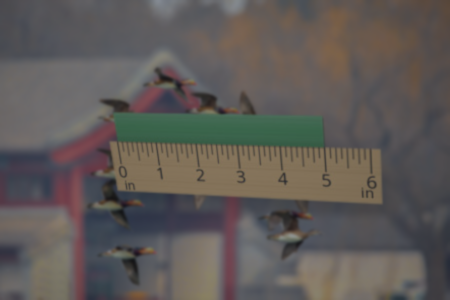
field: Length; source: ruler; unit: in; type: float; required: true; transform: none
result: 5 in
